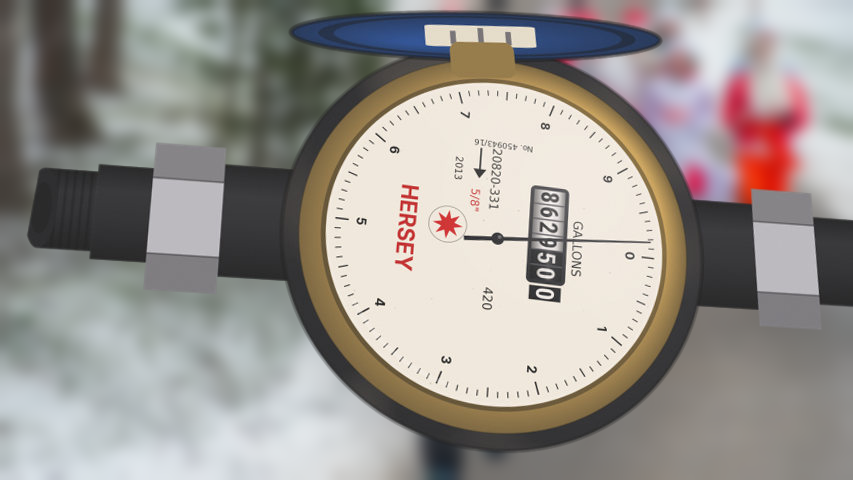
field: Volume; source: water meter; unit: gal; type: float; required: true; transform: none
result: 8629499.8 gal
